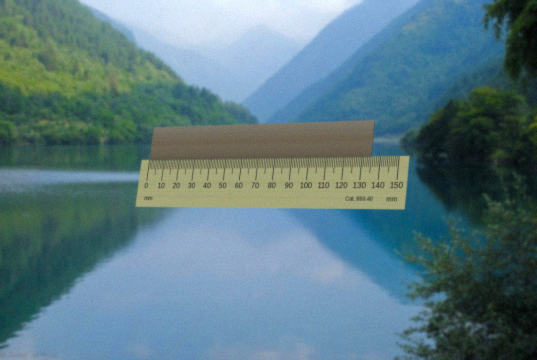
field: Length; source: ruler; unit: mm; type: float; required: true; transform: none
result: 135 mm
